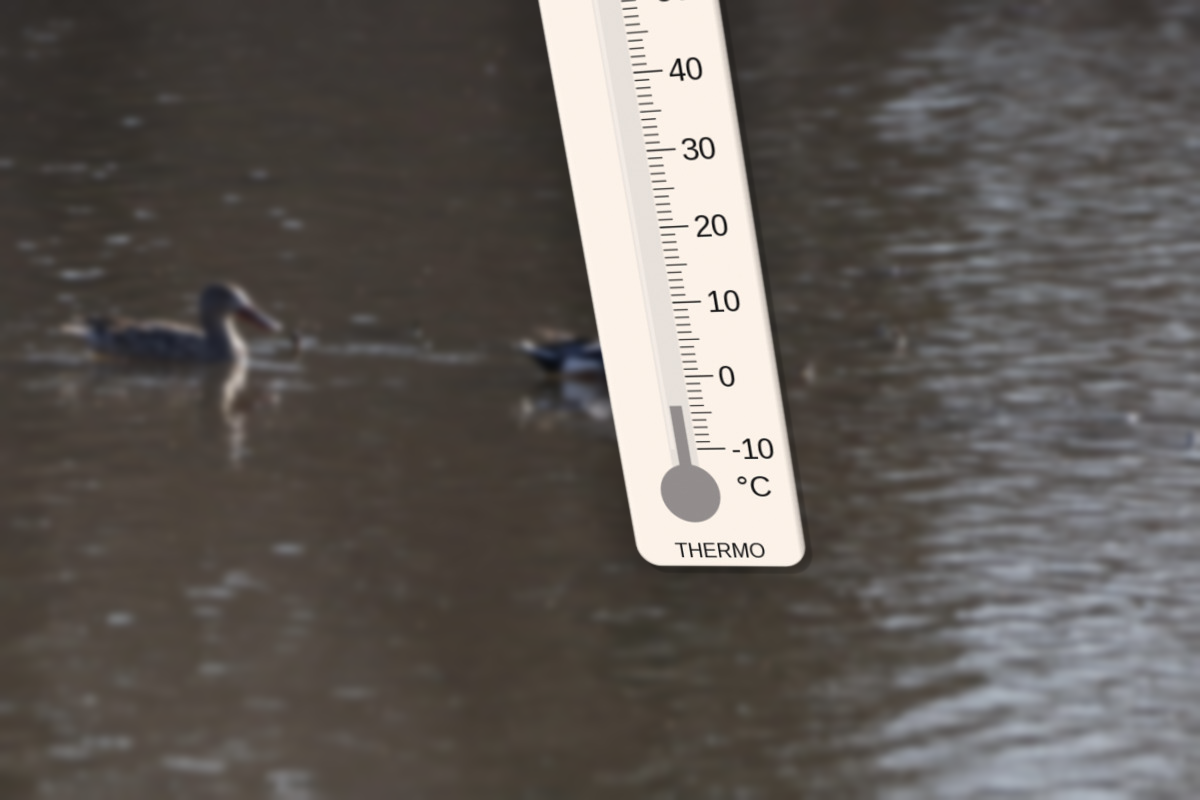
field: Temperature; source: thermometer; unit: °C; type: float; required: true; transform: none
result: -4 °C
